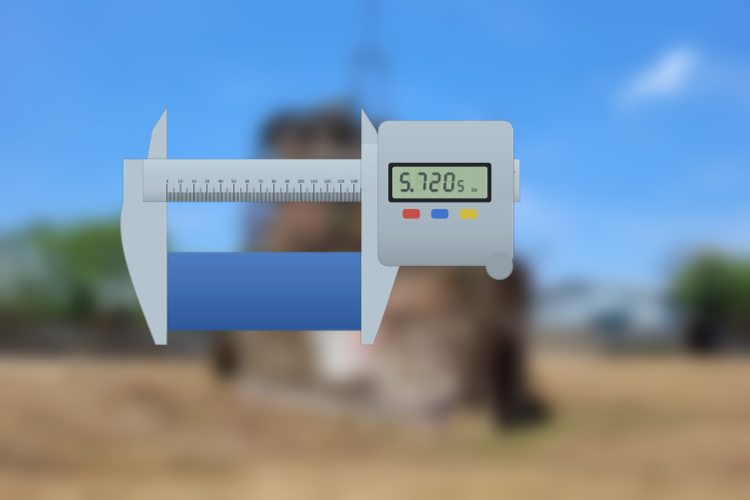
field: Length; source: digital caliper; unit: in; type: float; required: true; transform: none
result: 5.7205 in
